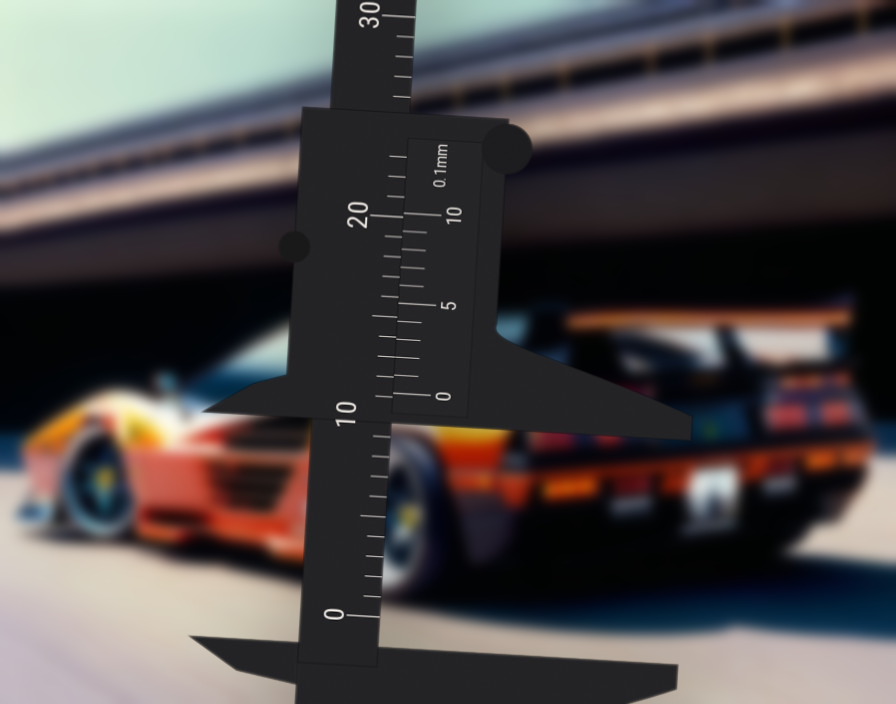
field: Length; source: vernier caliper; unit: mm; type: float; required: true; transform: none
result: 11.2 mm
